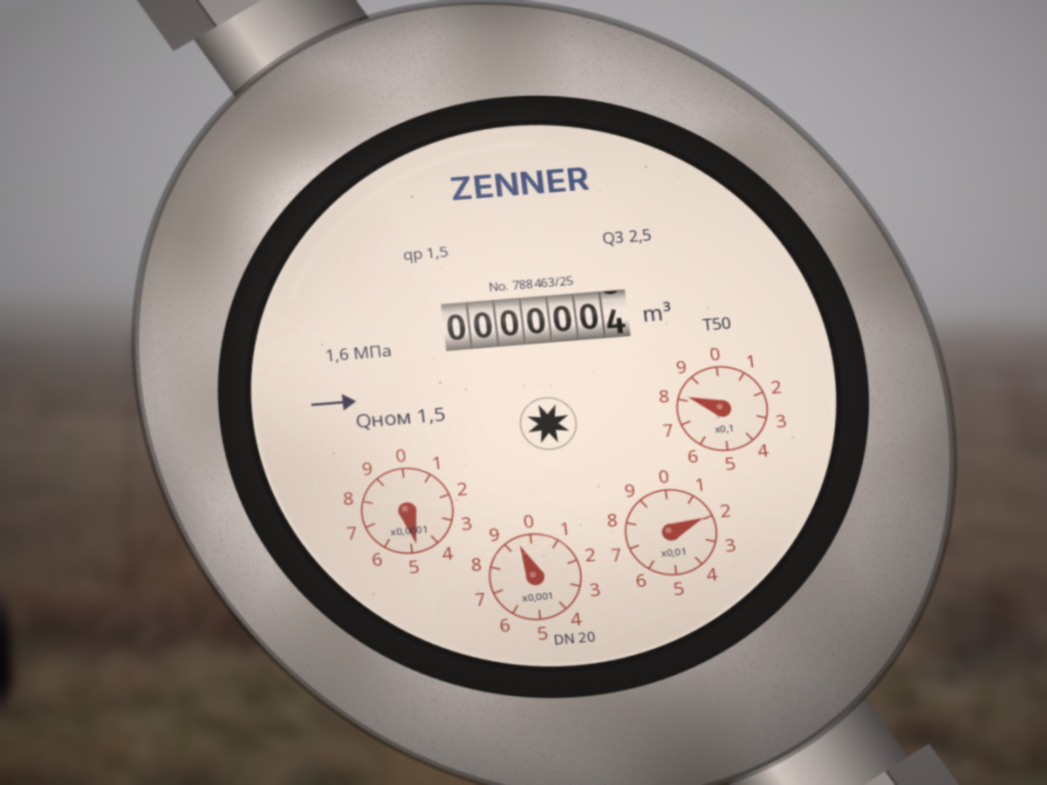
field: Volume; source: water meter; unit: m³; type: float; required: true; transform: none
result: 3.8194 m³
